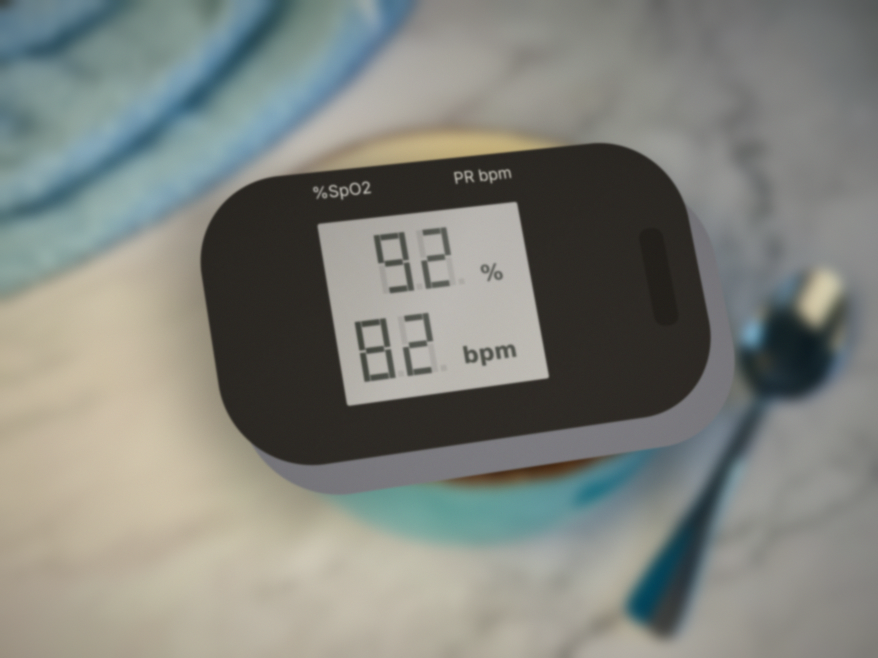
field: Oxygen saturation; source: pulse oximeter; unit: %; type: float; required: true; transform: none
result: 92 %
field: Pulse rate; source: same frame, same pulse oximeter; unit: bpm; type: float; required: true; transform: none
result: 82 bpm
